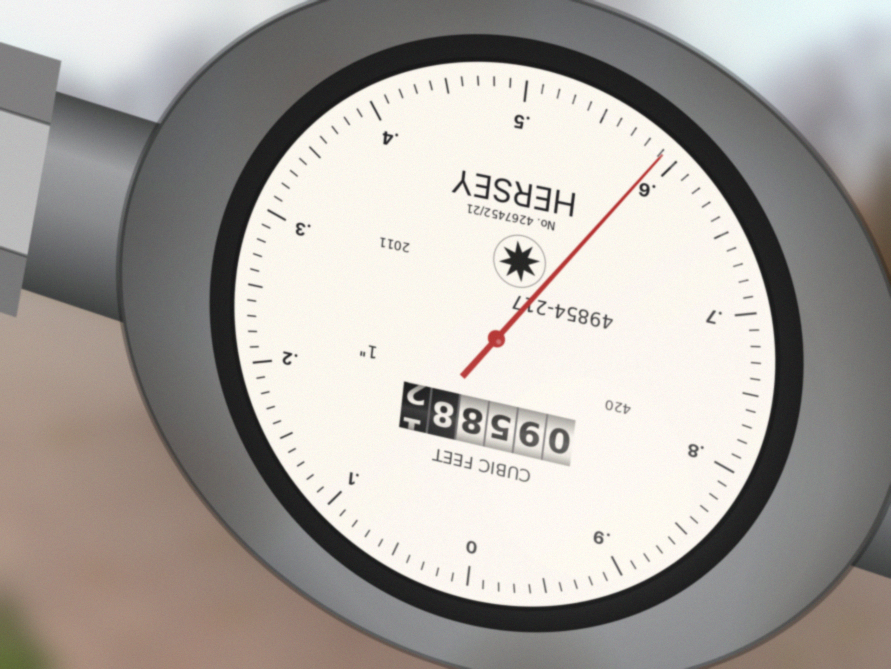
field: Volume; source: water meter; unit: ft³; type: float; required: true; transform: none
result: 95881.59 ft³
